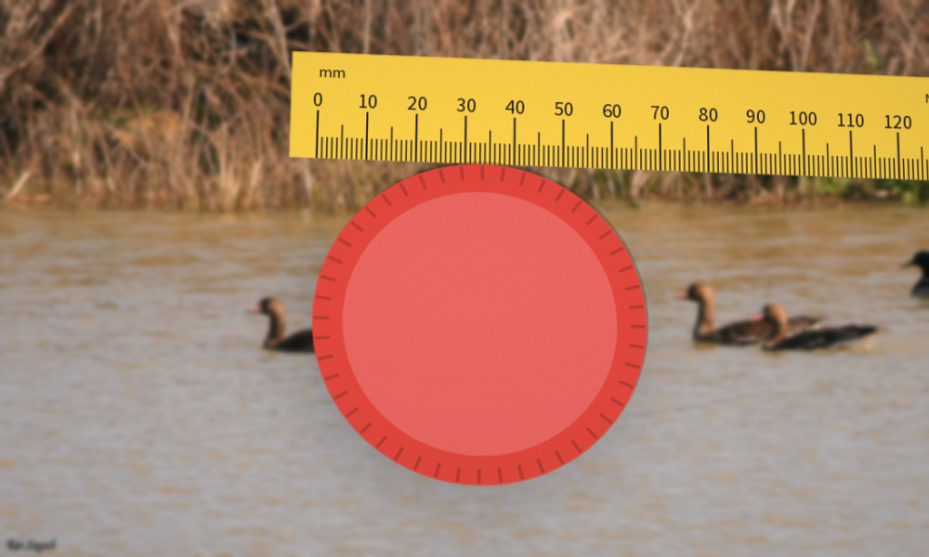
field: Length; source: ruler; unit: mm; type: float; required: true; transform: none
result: 67 mm
